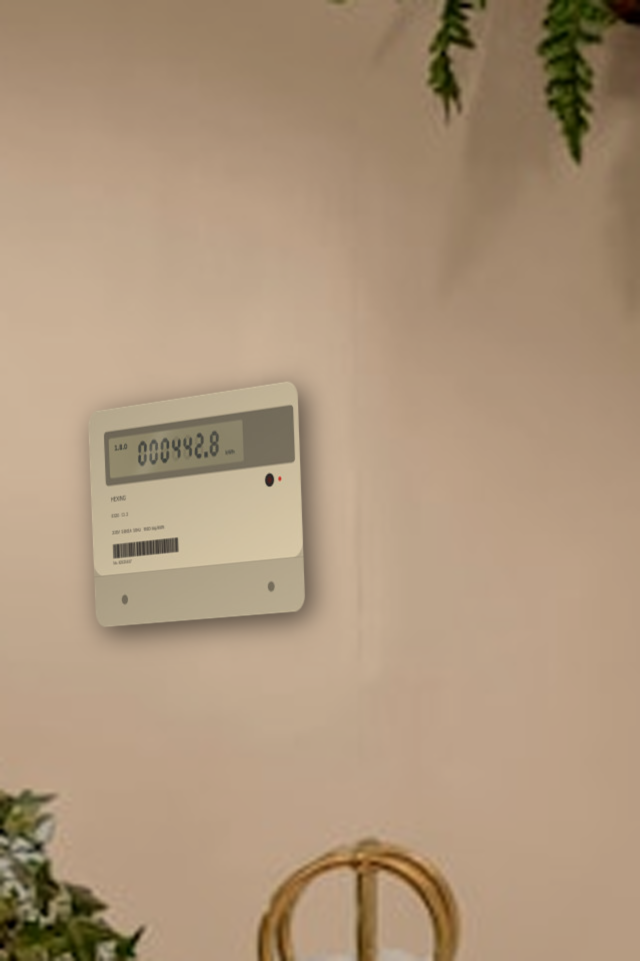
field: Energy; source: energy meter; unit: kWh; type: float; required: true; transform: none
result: 442.8 kWh
